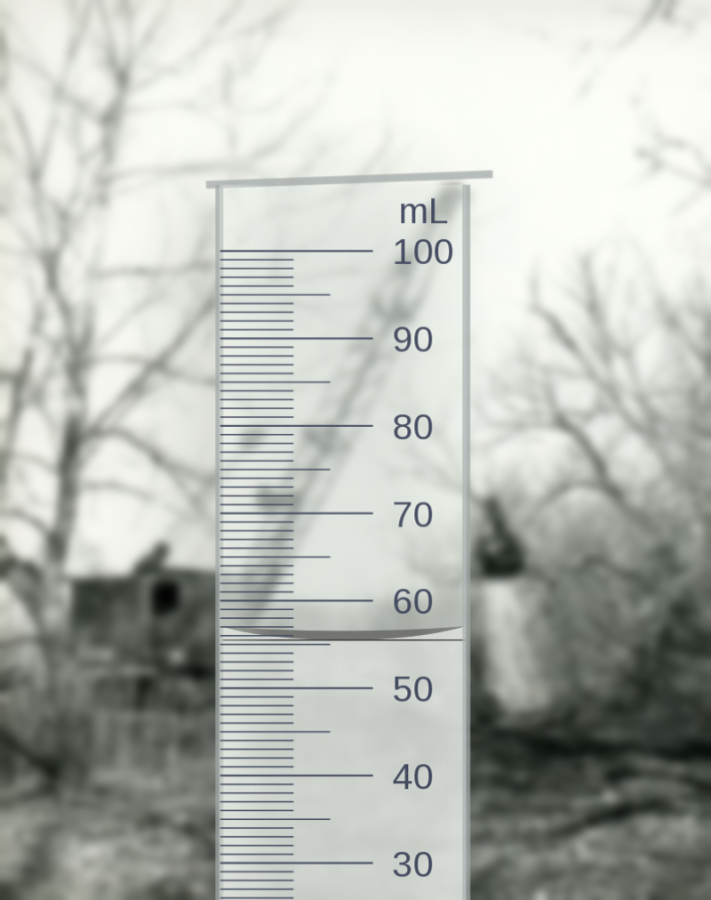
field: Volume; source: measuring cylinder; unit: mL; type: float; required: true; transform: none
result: 55.5 mL
